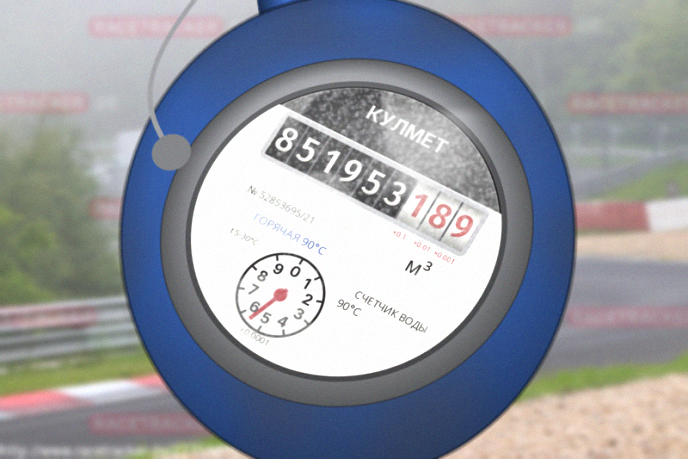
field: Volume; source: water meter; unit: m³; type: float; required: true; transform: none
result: 851953.1895 m³
